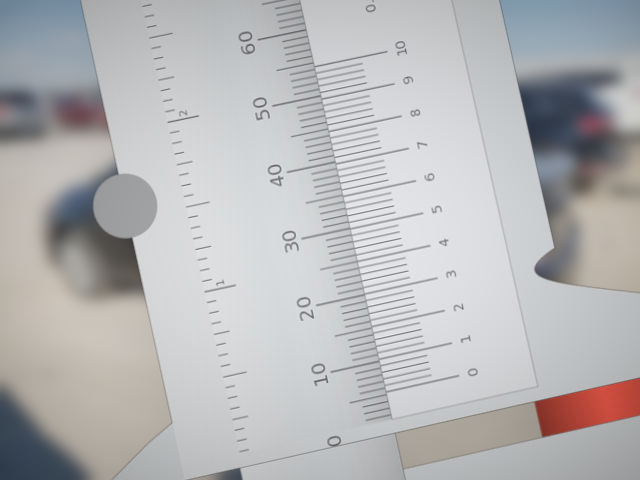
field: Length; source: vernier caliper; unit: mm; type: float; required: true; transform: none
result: 5.4 mm
